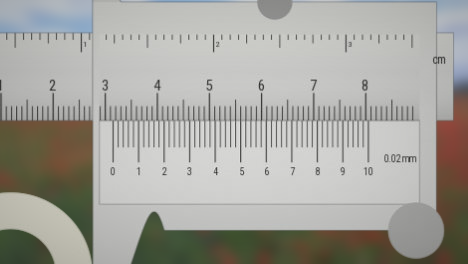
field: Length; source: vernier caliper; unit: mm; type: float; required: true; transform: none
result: 31.5 mm
